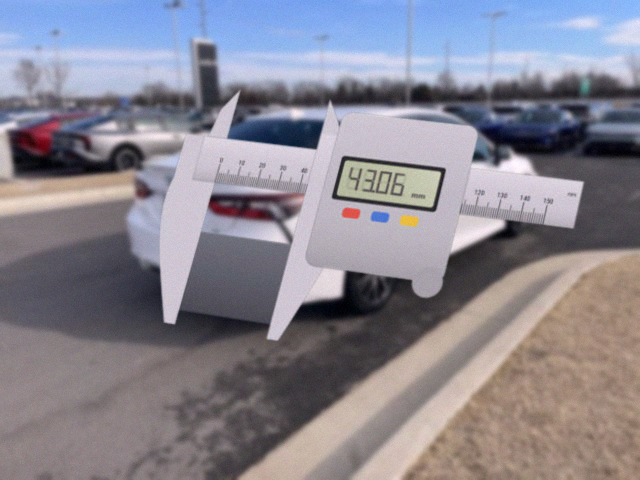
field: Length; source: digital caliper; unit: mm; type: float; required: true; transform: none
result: 43.06 mm
